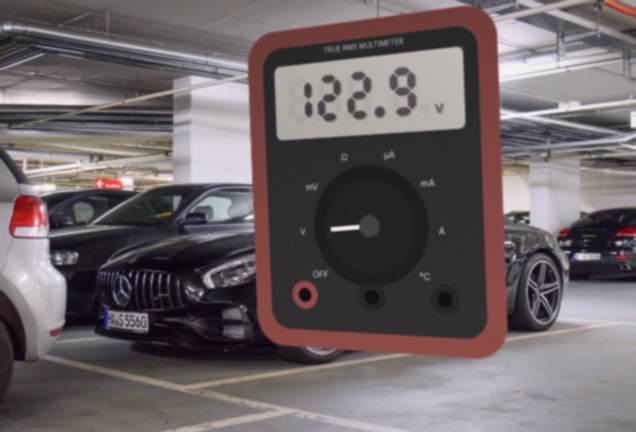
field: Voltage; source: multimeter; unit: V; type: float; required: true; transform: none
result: 122.9 V
